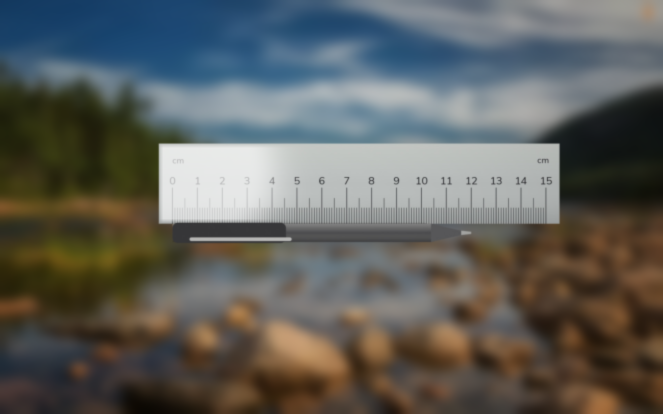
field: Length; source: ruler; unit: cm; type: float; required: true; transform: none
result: 12 cm
